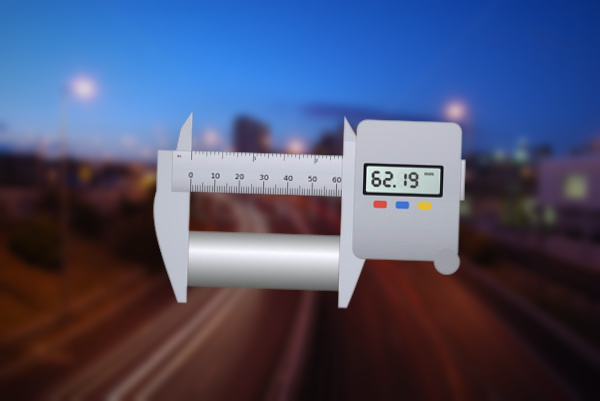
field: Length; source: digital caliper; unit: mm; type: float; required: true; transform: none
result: 62.19 mm
